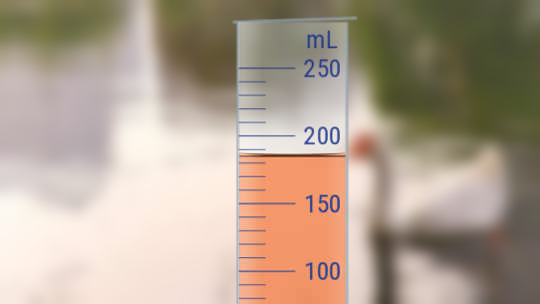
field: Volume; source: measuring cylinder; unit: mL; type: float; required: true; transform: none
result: 185 mL
